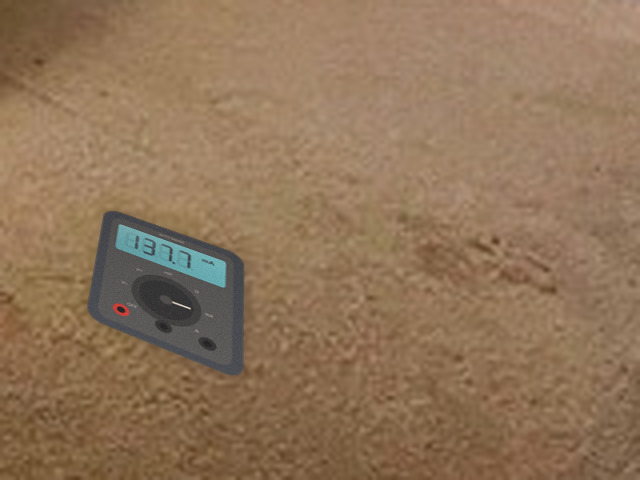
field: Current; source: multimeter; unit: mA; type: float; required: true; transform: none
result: 137.7 mA
